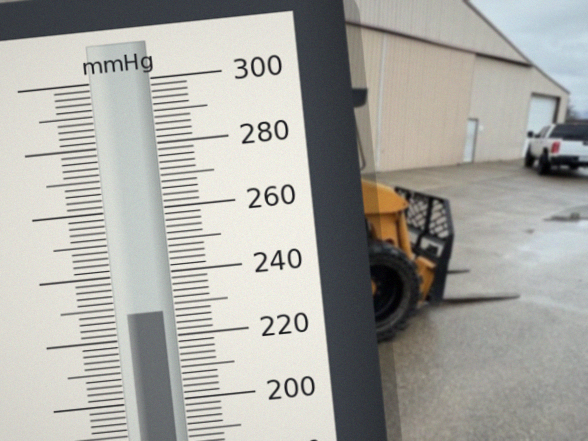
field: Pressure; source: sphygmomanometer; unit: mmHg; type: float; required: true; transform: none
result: 228 mmHg
